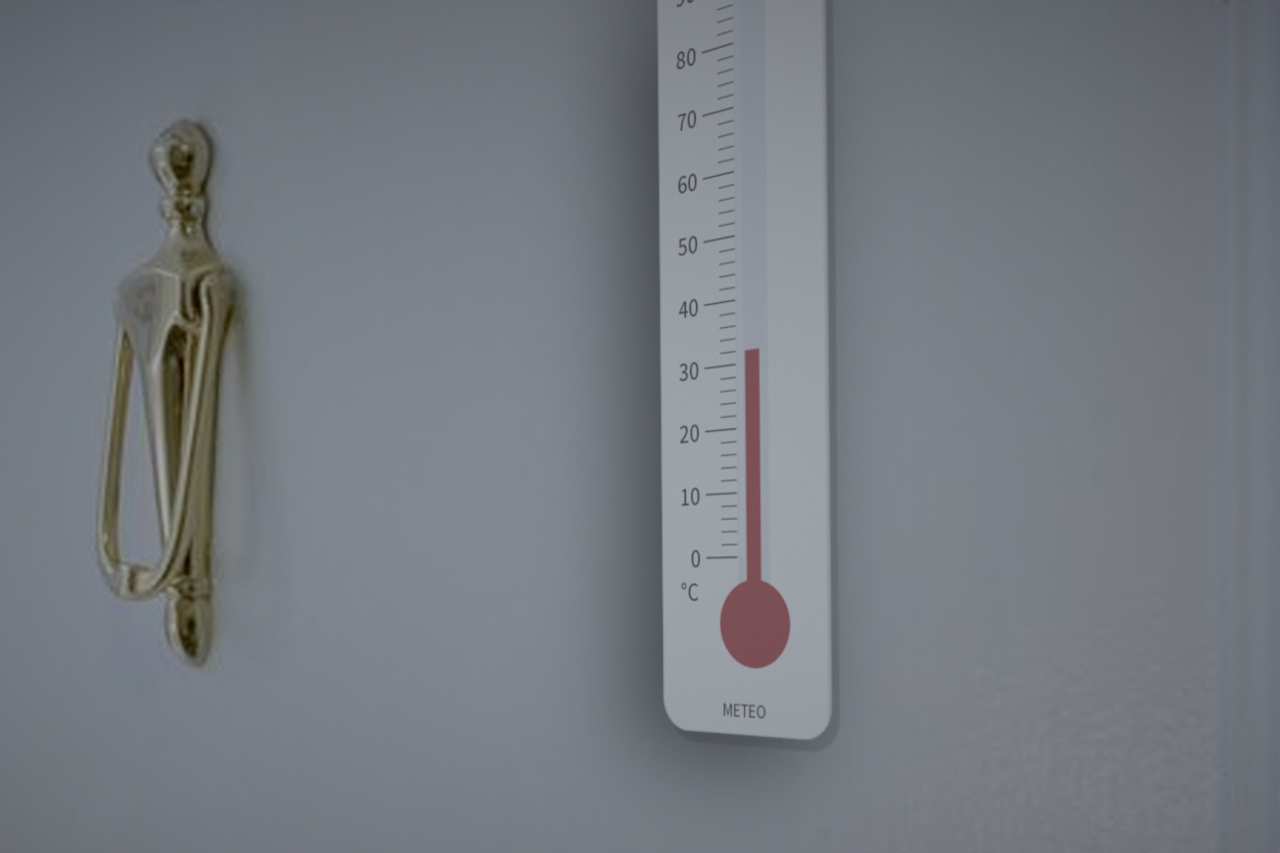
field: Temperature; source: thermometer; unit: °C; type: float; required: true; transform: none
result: 32 °C
